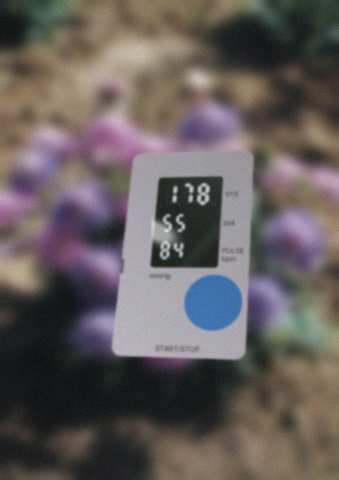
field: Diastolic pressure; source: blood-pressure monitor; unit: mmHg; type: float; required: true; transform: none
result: 55 mmHg
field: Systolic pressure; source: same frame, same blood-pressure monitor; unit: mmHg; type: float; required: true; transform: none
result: 178 mmHg
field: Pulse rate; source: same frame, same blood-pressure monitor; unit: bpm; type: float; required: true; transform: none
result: 84 bpm
